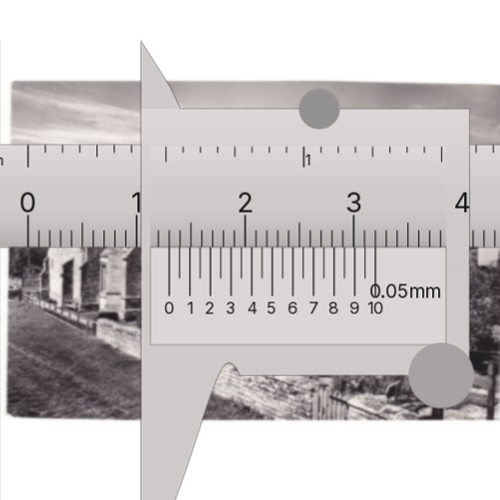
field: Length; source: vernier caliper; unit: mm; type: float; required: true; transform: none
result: 13.0 mm
